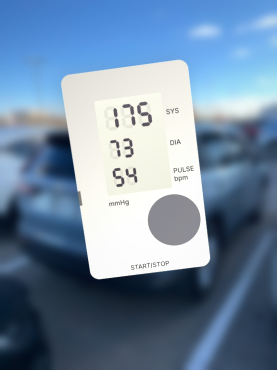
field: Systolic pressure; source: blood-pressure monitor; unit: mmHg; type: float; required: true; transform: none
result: 175 mmHg
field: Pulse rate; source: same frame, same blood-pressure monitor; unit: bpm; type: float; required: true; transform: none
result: 54 bpm
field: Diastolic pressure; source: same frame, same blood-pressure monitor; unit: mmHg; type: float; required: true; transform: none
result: 73 mmHg
